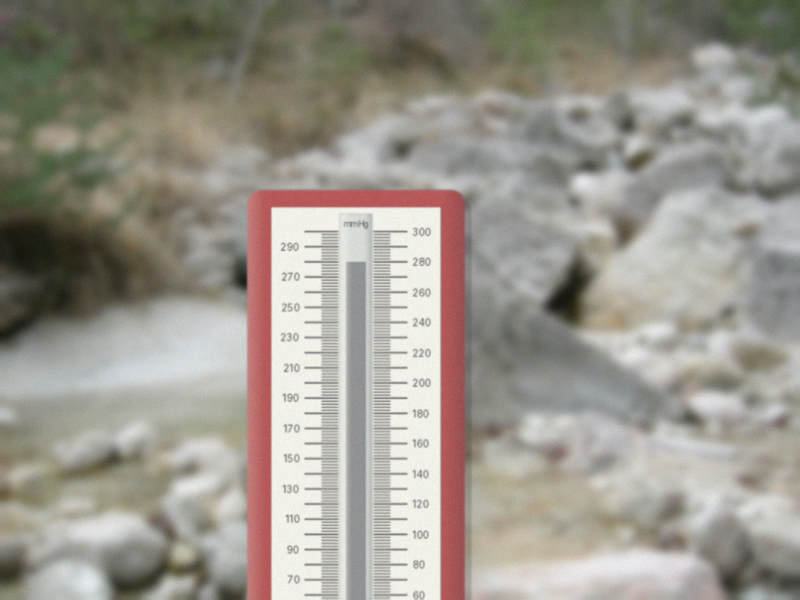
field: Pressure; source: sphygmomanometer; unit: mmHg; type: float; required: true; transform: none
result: 280 mmHg
